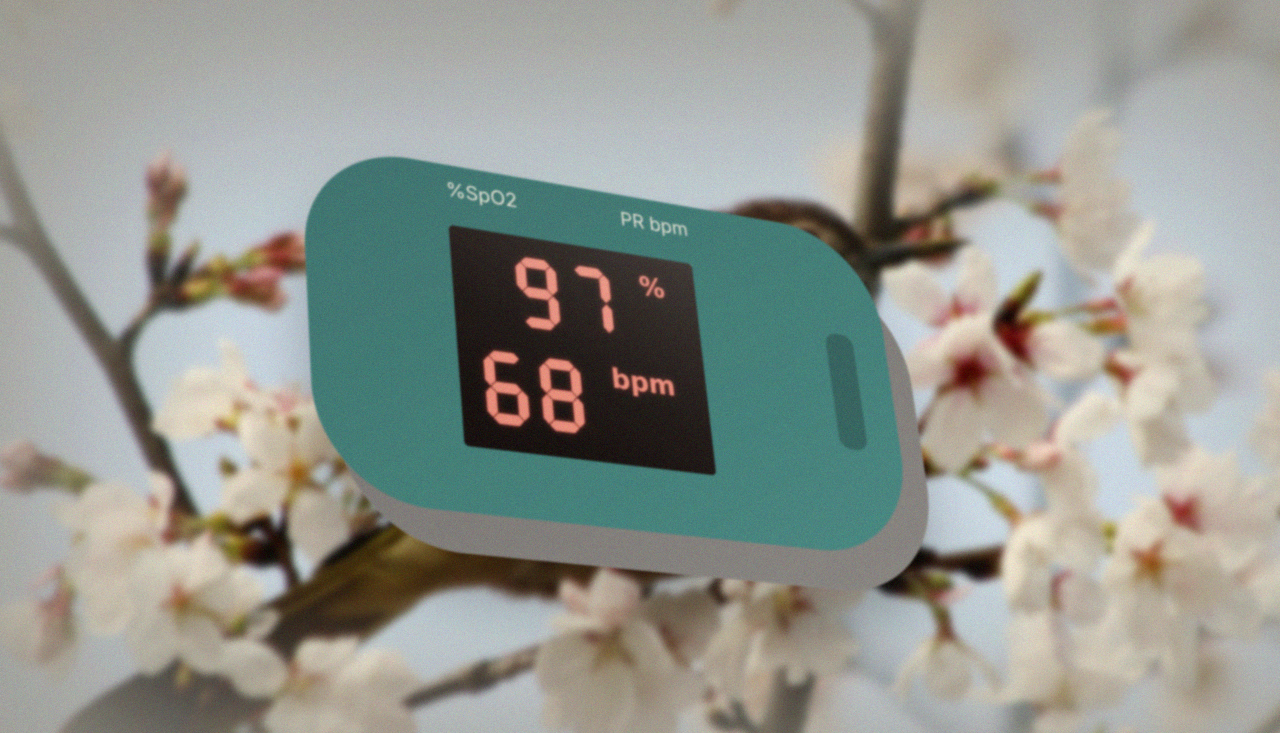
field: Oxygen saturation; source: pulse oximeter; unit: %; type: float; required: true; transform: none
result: 97 %
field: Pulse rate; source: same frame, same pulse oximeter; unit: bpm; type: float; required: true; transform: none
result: 68 bpm
